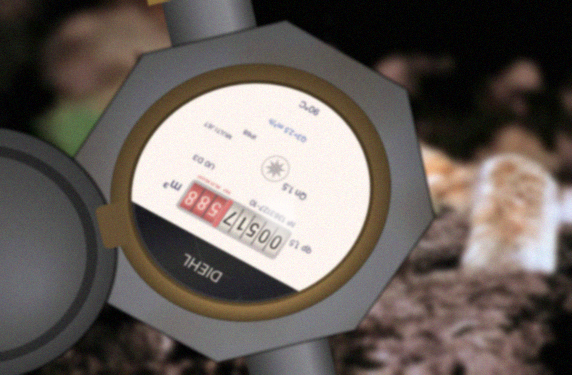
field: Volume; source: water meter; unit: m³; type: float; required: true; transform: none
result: 517.588 m³
